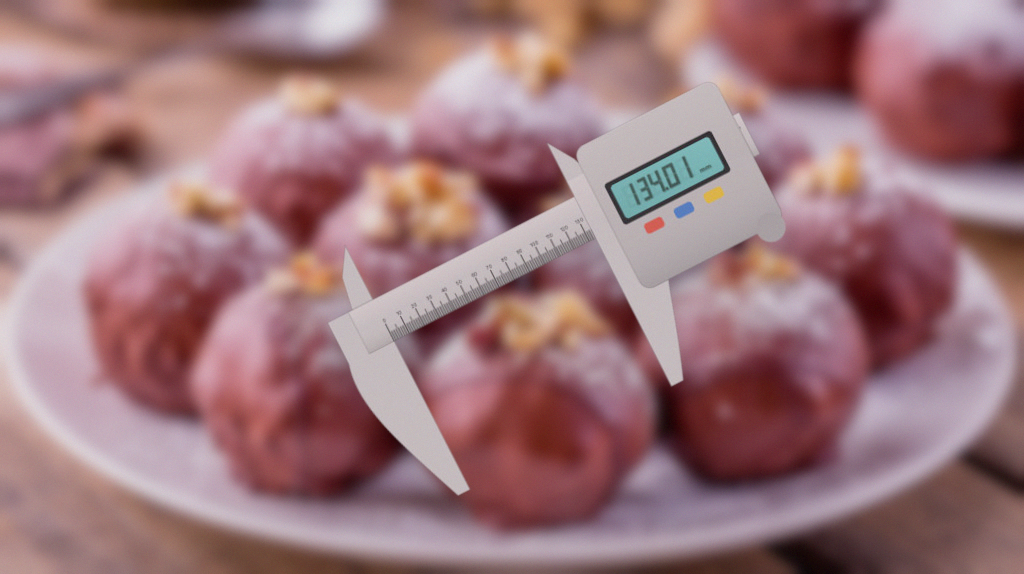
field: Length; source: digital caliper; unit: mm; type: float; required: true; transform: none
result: 134.01 mm
